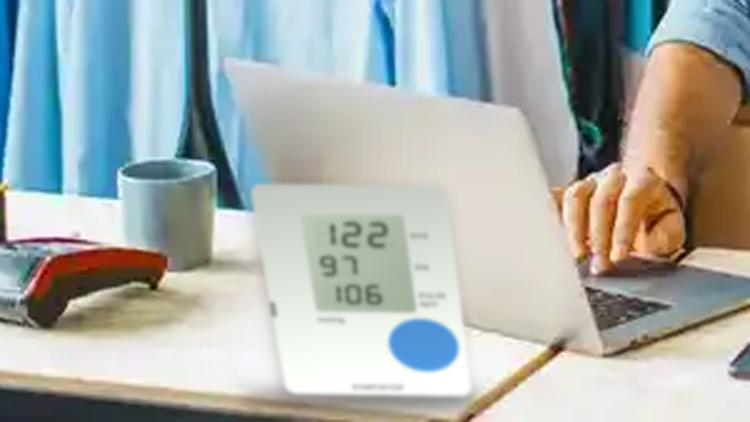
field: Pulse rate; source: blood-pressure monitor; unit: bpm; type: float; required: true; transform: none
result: 106 bpm
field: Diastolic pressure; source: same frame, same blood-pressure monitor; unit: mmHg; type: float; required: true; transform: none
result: 97 mmHg
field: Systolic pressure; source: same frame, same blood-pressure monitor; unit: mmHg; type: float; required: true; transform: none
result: 122 mmHg
